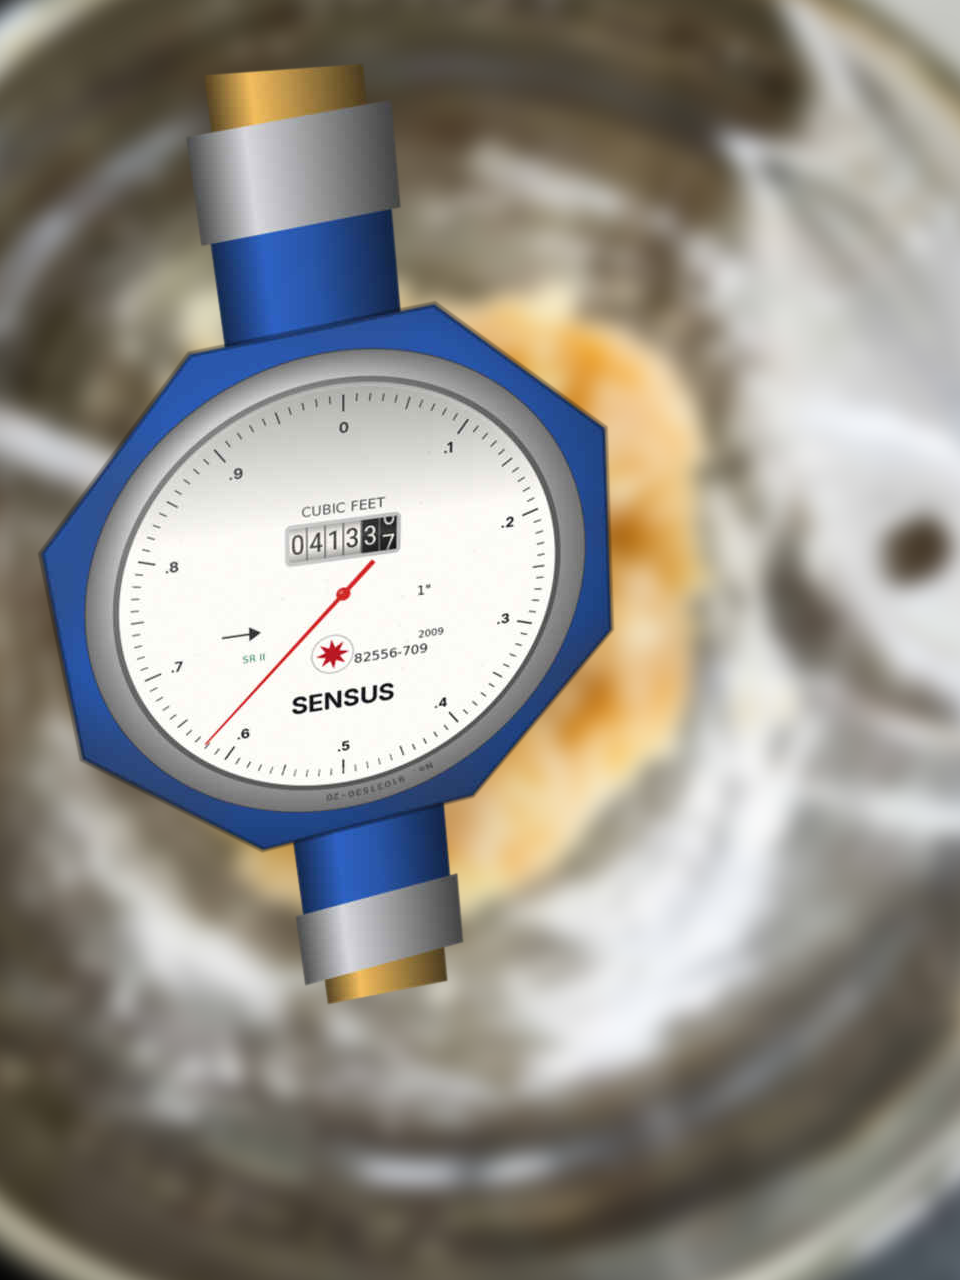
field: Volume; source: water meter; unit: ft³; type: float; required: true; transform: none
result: 41336.62 ft³
